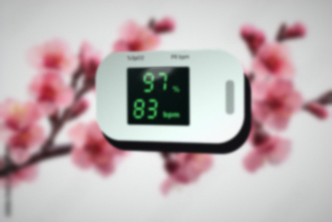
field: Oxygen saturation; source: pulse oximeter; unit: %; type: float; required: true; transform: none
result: 97 %
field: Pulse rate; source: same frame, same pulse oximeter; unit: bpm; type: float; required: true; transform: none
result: 83 bpm
